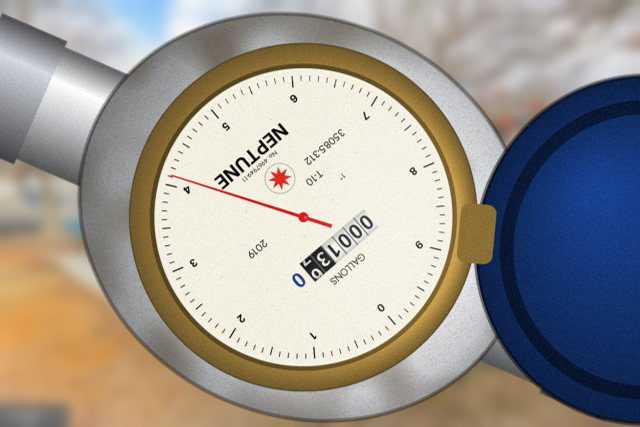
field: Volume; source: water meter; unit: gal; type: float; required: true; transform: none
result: 1364.1 gal
